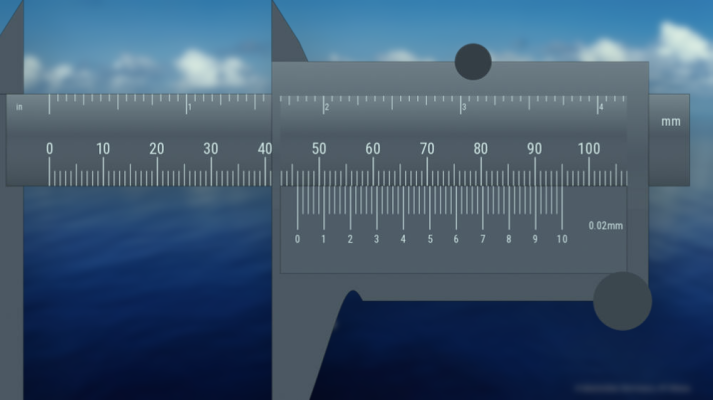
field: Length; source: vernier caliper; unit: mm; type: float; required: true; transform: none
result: 46.0 mm
